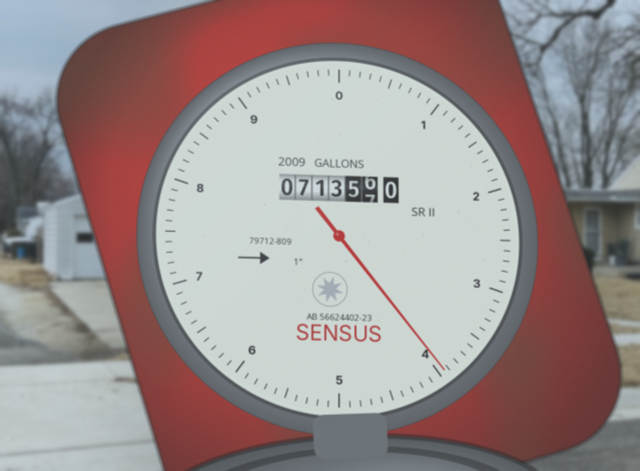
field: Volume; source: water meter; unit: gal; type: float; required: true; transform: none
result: 713563.9 gal
